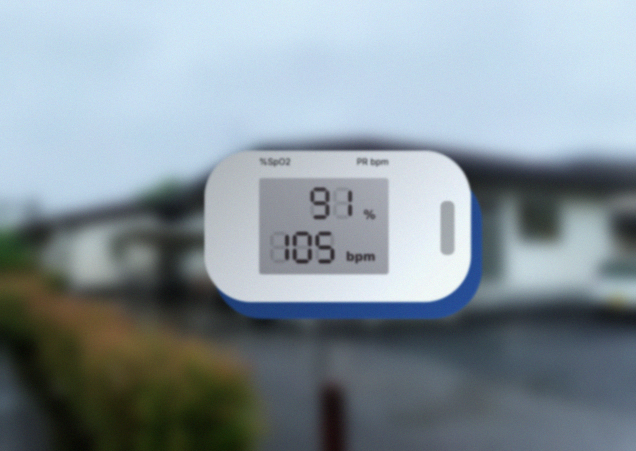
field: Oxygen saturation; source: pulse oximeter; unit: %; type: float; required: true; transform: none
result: 91 %
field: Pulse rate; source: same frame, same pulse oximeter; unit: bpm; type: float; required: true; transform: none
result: 105 bpm
